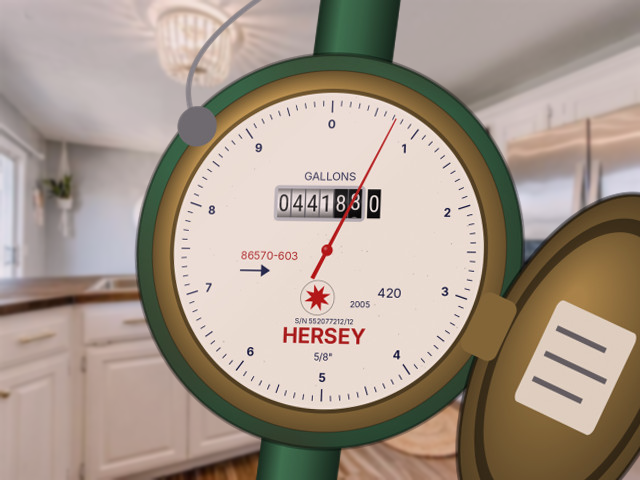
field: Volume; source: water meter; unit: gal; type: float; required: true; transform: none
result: 441880.7 gal
